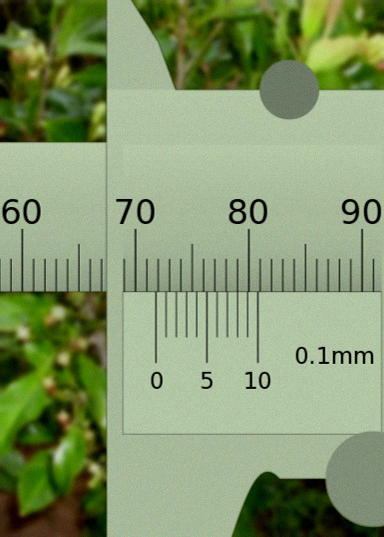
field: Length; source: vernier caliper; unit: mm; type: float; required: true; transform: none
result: 71.8 mm
